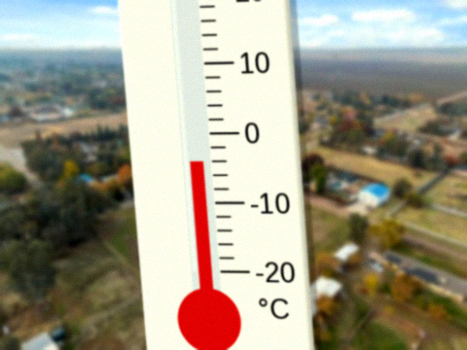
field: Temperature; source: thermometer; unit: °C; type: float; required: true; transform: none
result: -4 °C
